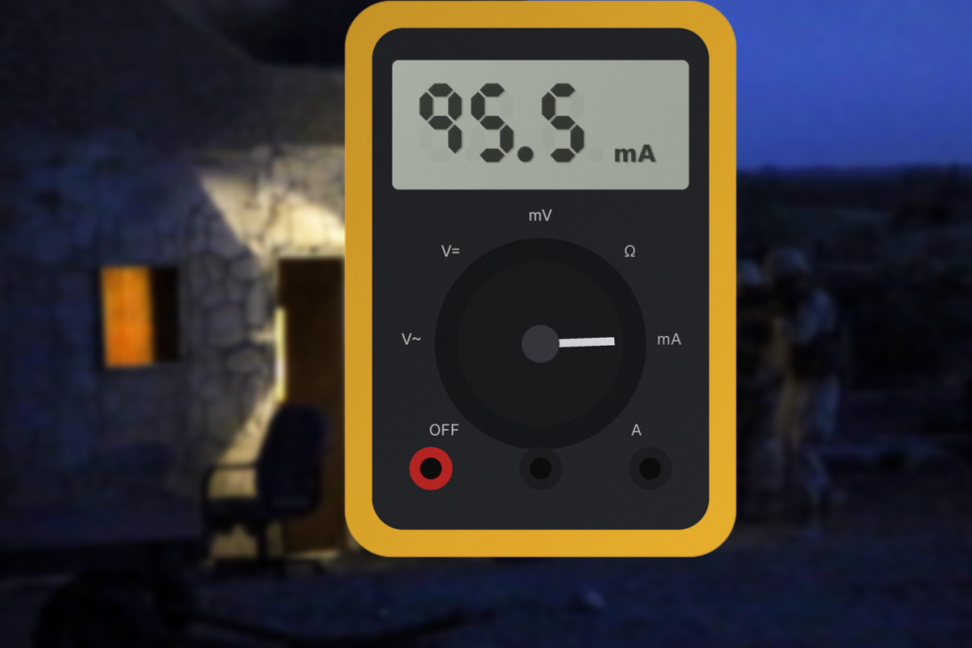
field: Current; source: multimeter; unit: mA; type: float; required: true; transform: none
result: 95.5 mA
